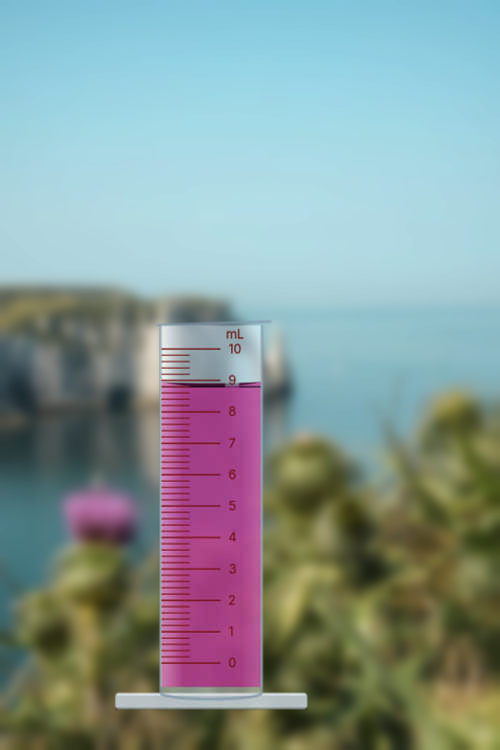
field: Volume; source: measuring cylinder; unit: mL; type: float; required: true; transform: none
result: 8.8 mL
